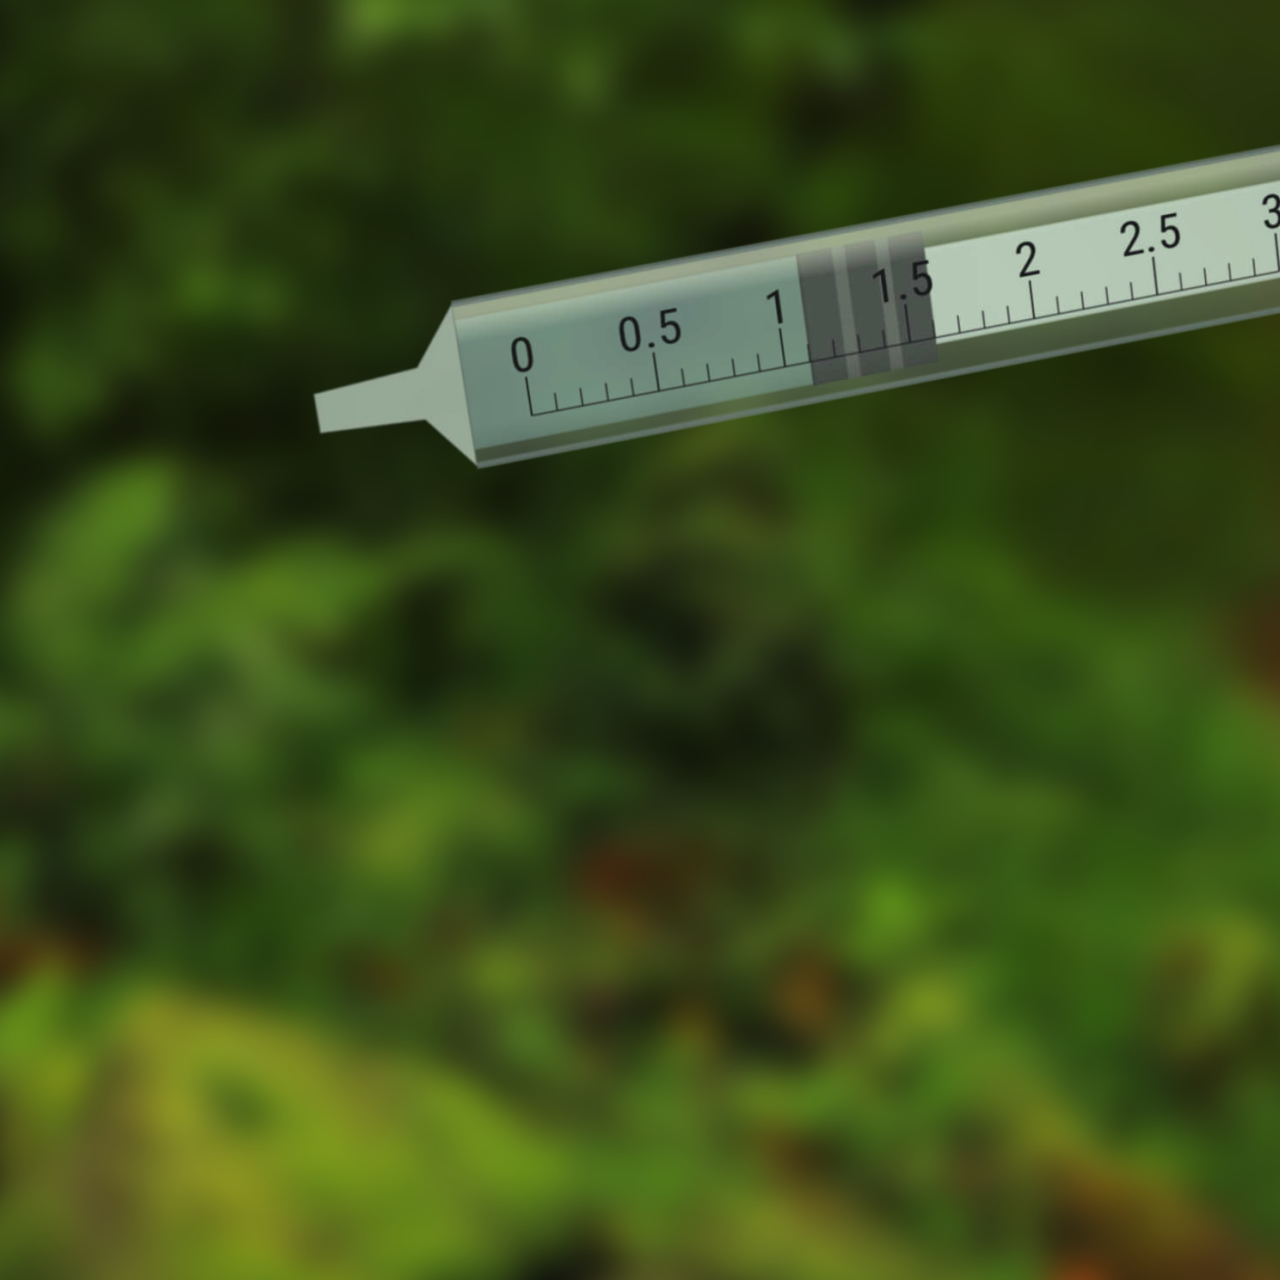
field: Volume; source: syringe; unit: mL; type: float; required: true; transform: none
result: 1.1 mL
